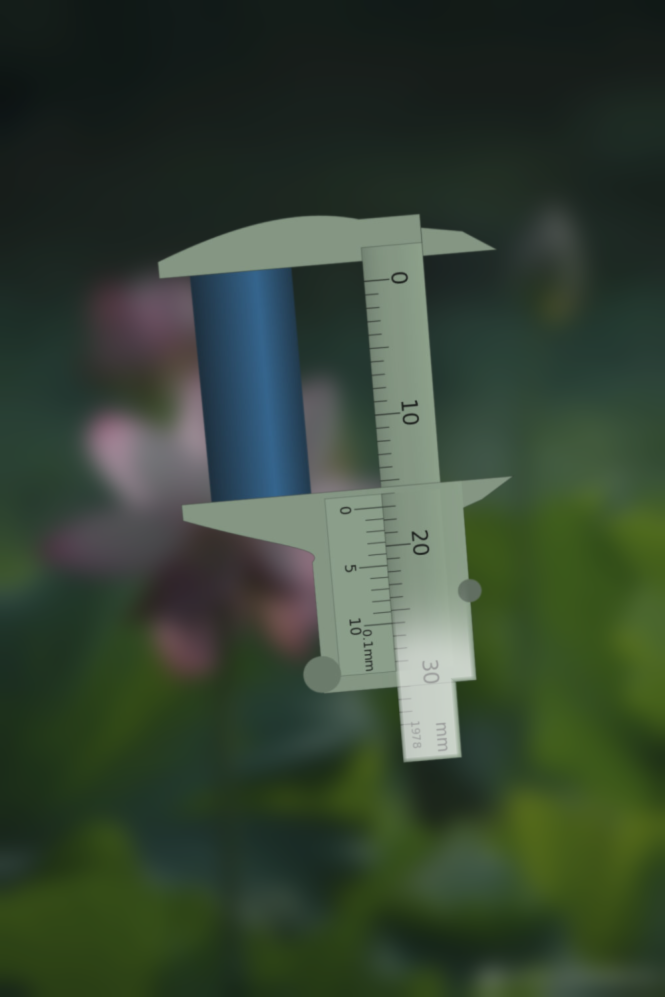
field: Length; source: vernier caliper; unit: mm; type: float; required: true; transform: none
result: 17.0 mm
